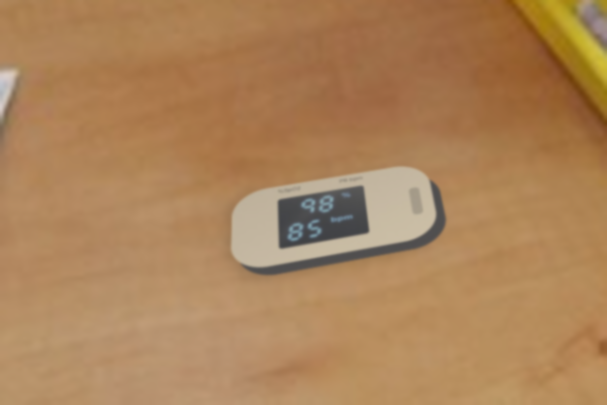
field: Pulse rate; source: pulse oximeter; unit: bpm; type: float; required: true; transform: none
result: 85 bpm
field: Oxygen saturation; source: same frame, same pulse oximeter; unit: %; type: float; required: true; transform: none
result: 98 %
